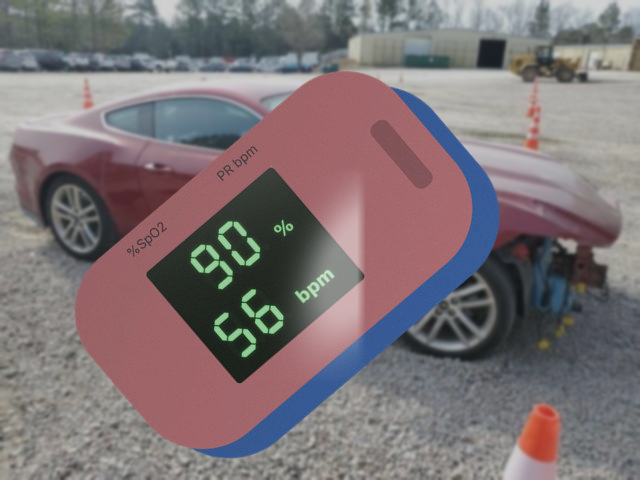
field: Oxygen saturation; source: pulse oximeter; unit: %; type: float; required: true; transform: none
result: 90 %
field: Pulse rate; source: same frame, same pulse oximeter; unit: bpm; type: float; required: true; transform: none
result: 56 bpm
